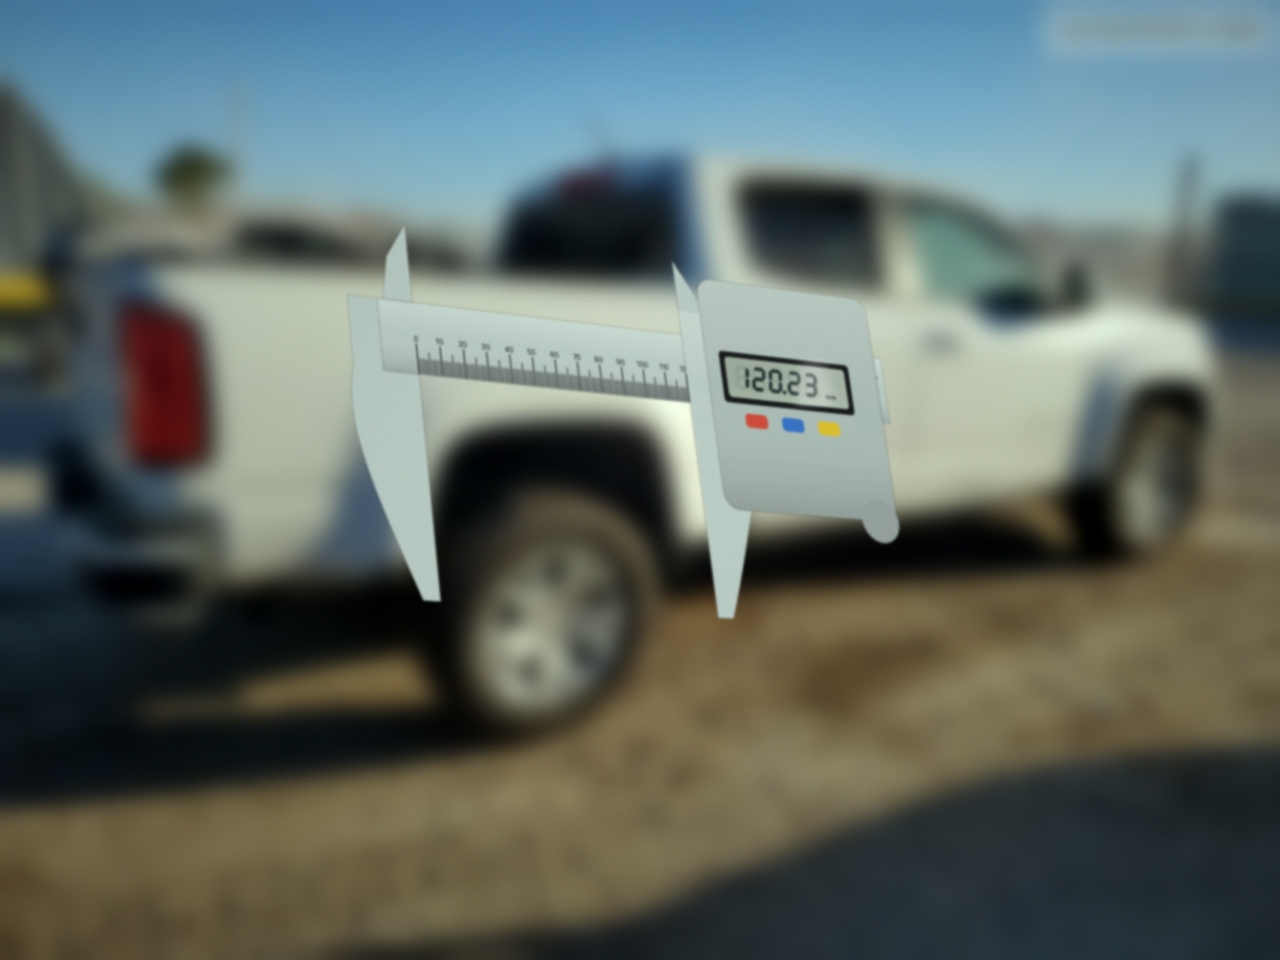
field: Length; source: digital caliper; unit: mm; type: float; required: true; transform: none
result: 120.23 mm
